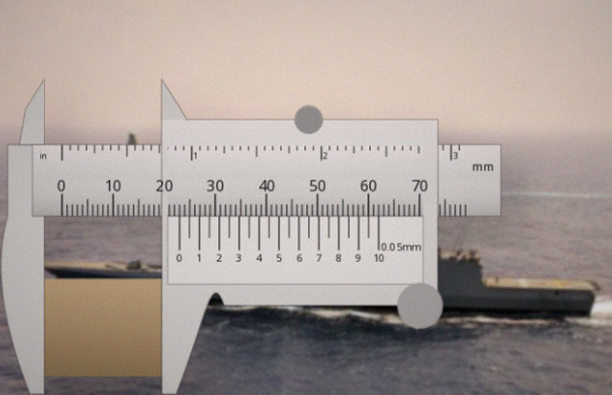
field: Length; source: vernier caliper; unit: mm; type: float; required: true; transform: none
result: 23.0 mm
